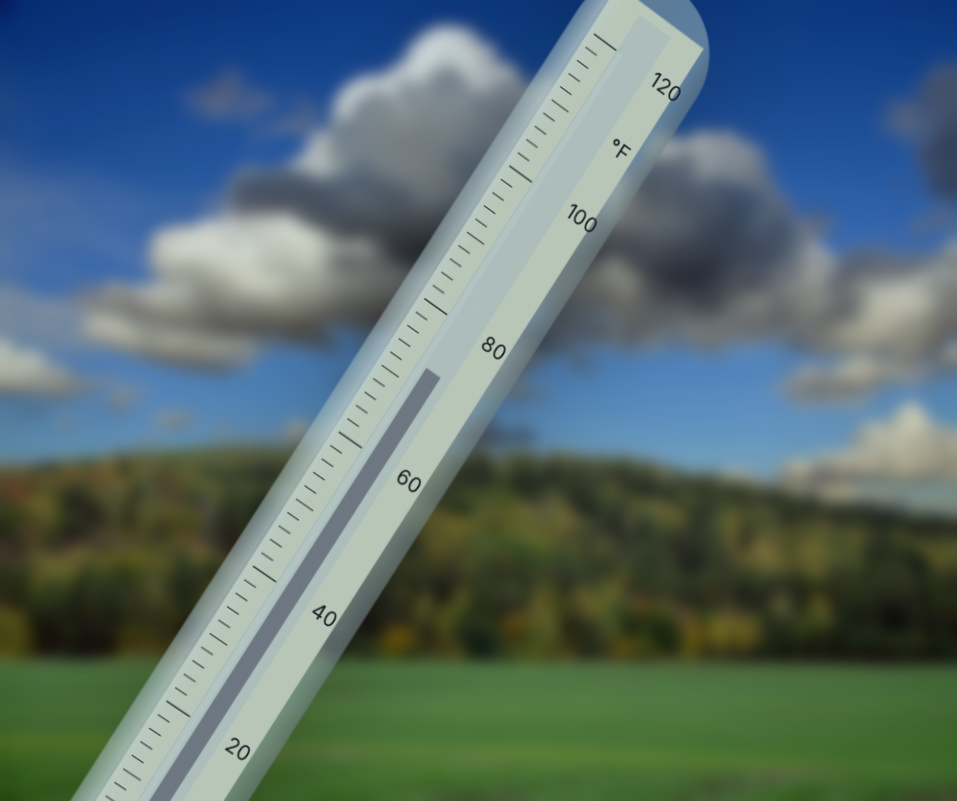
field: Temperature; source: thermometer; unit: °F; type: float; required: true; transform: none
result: 73 °F
